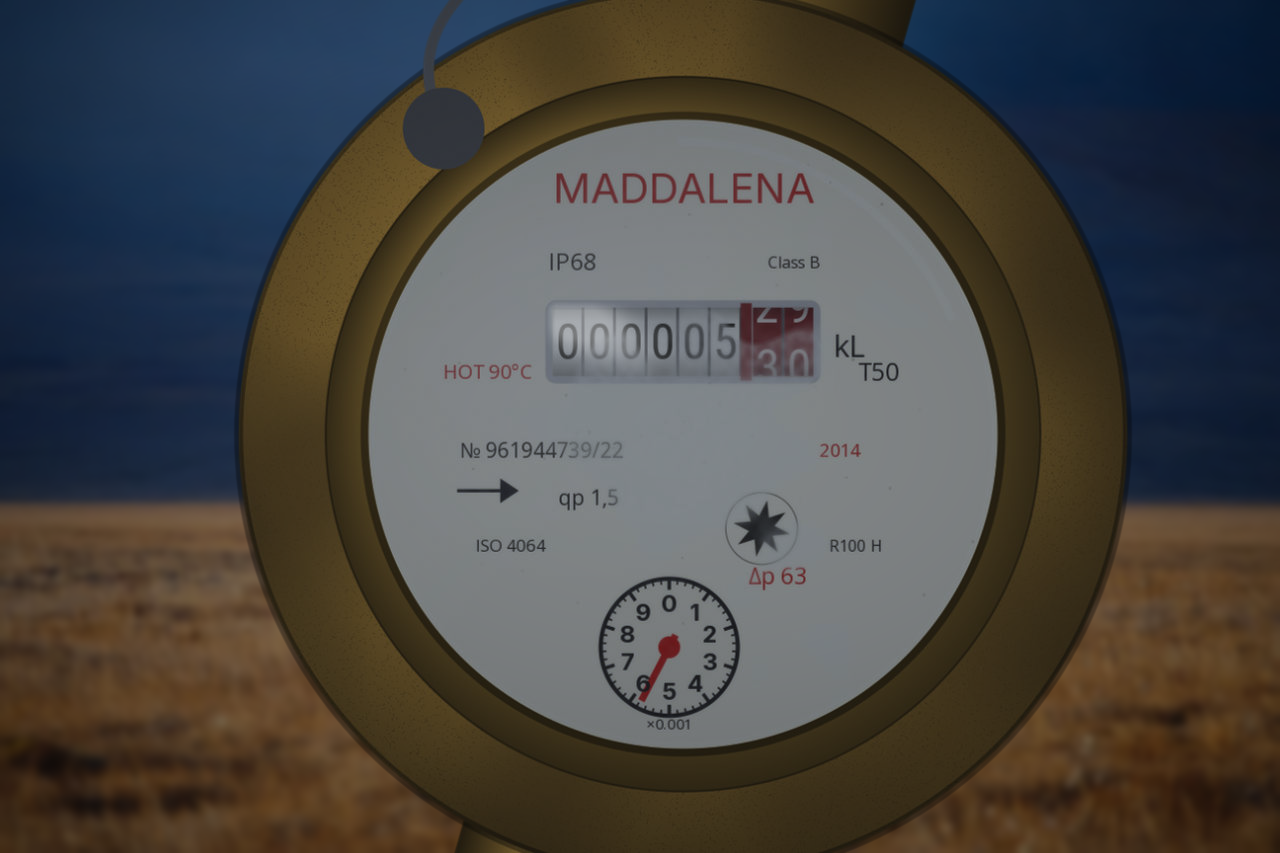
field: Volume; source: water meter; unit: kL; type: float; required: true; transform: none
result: 5.295 kL
